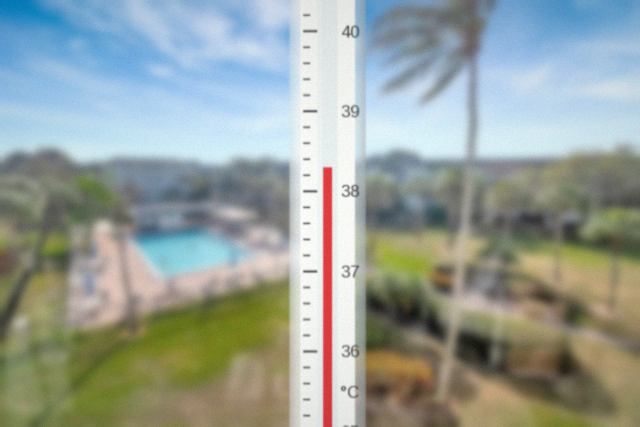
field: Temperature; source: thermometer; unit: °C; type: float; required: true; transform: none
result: 38.3 °C
